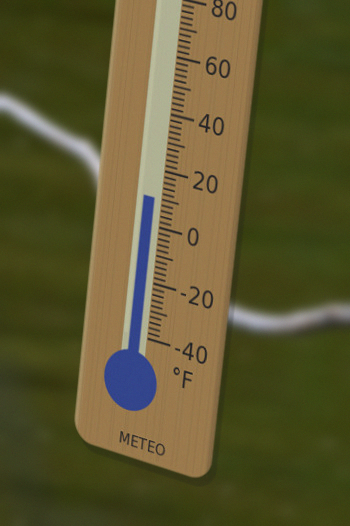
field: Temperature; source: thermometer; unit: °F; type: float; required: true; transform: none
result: 10 °F
